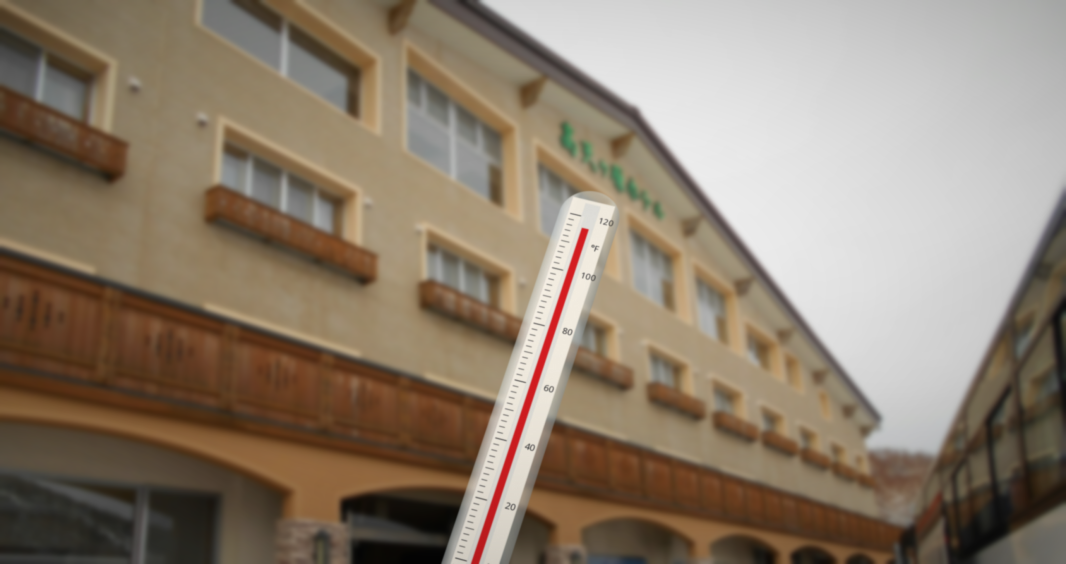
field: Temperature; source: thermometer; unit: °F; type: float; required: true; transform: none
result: 116 °F
